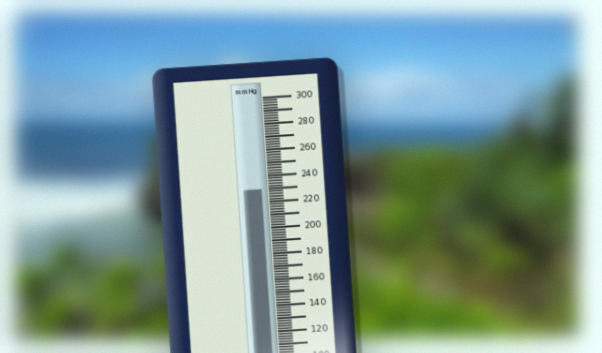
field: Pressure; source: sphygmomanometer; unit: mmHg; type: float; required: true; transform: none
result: 230 mmHg
